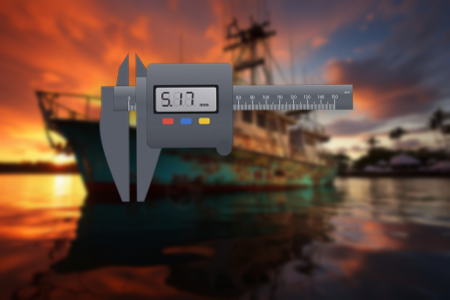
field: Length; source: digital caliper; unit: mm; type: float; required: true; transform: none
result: 5.17 mm
